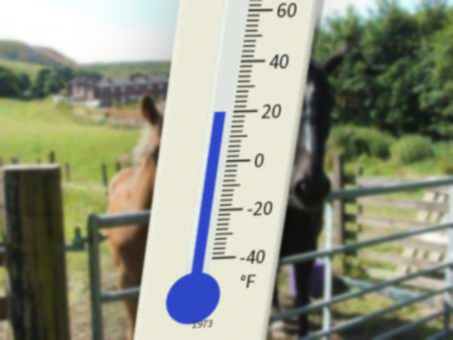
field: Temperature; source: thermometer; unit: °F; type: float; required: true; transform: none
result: 20 °F
